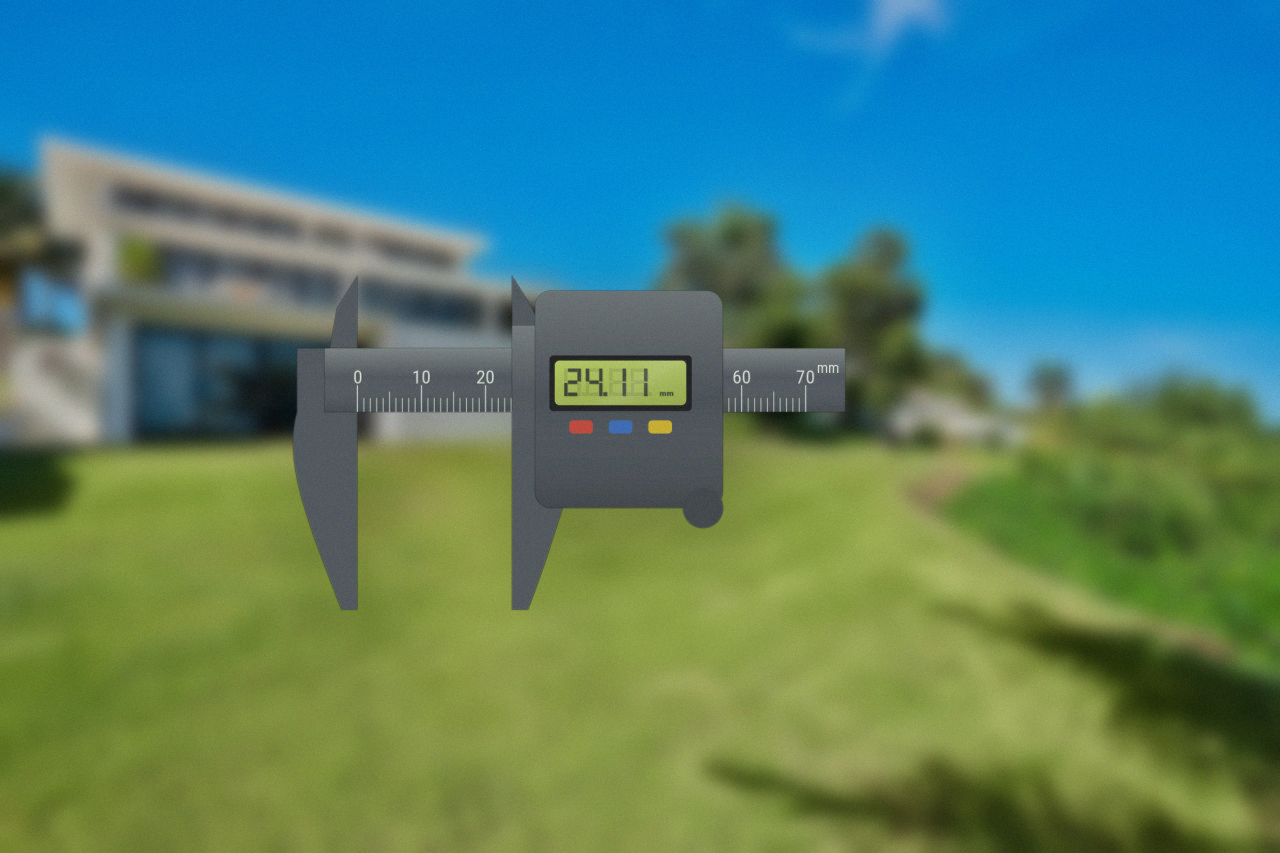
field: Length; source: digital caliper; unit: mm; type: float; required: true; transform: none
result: 24.11 mm
